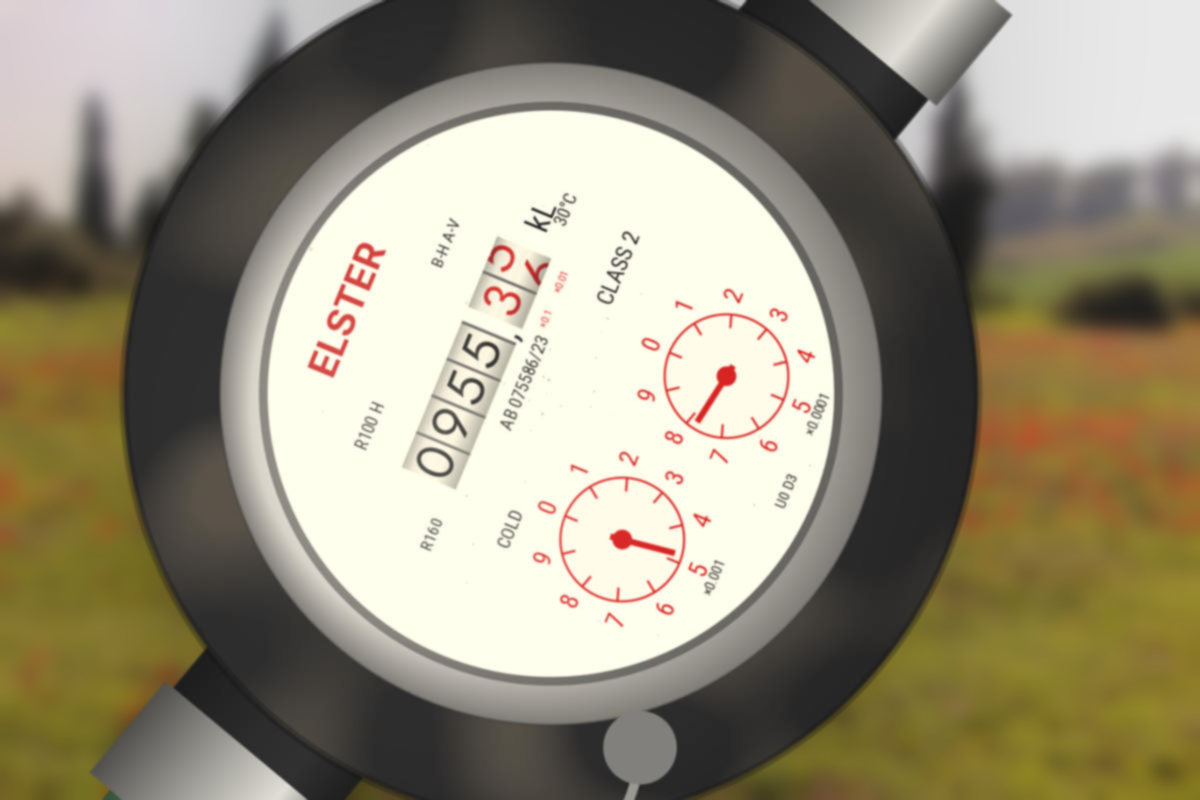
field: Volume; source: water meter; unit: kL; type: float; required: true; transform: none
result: 955.3547 kL
